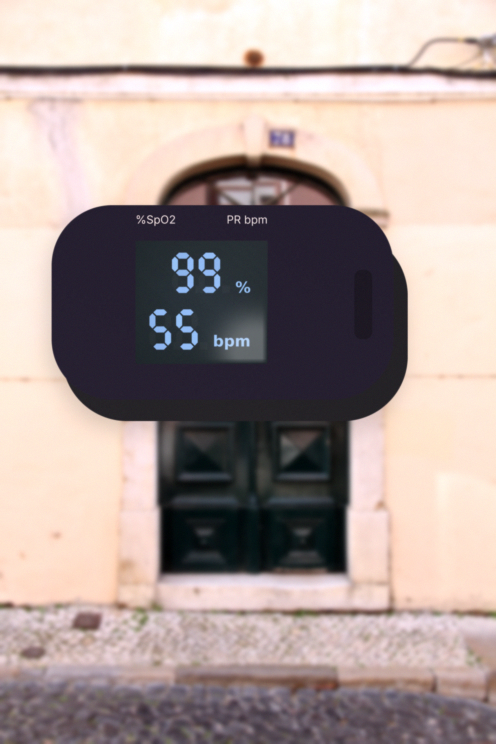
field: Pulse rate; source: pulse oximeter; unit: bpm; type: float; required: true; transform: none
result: 55 bpm
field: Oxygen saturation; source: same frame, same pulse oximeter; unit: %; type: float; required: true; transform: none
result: 99 %
